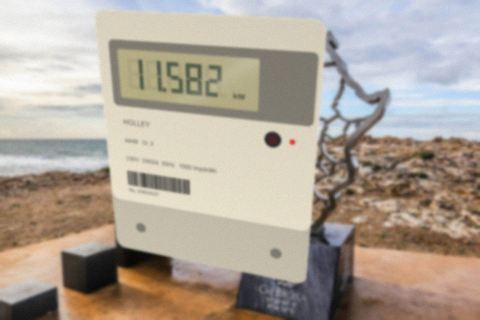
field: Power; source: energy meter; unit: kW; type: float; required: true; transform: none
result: 11.582 kW
